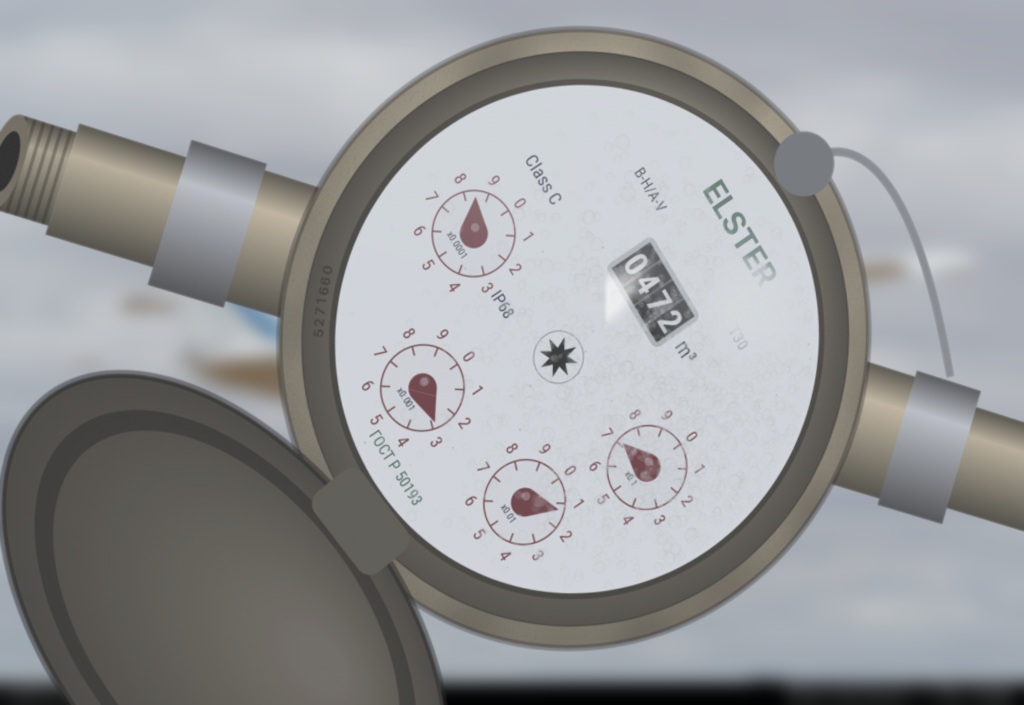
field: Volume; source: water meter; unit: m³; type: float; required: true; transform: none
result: 472.7128 m³
